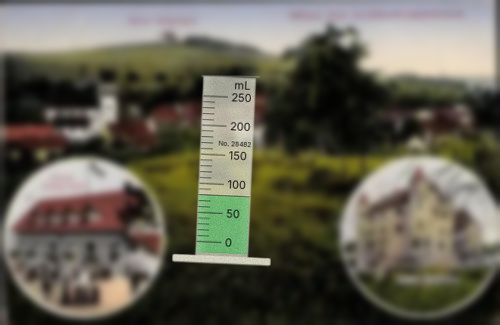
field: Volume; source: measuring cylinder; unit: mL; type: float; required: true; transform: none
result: 80 mL
